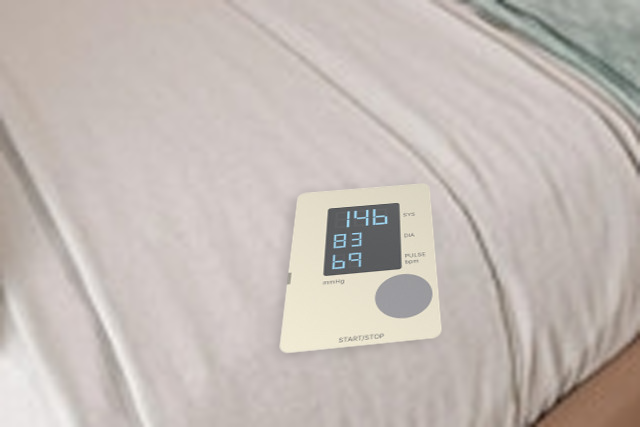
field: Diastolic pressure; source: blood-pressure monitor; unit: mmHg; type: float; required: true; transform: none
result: 83 mmHg
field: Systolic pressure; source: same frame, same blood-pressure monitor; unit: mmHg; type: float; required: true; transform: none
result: 146 mmHg
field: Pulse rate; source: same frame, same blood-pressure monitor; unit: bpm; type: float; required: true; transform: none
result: 69 bpm
